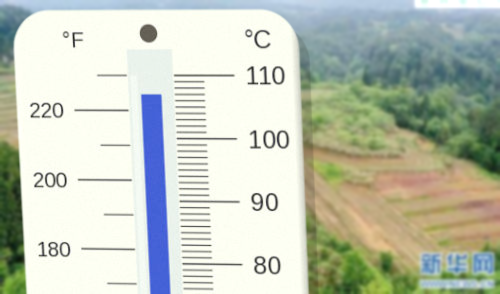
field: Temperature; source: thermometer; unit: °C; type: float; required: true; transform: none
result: 107 °C
